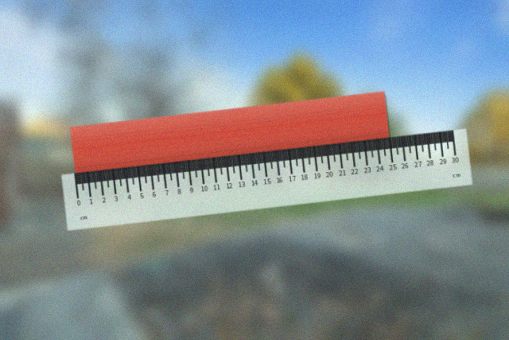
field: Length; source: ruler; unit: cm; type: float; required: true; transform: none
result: 25 cm
